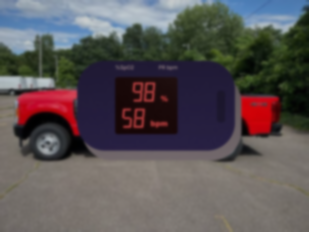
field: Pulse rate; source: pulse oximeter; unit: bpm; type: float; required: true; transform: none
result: 58 bpm
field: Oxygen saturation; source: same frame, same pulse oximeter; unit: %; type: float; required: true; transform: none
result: 98 %
